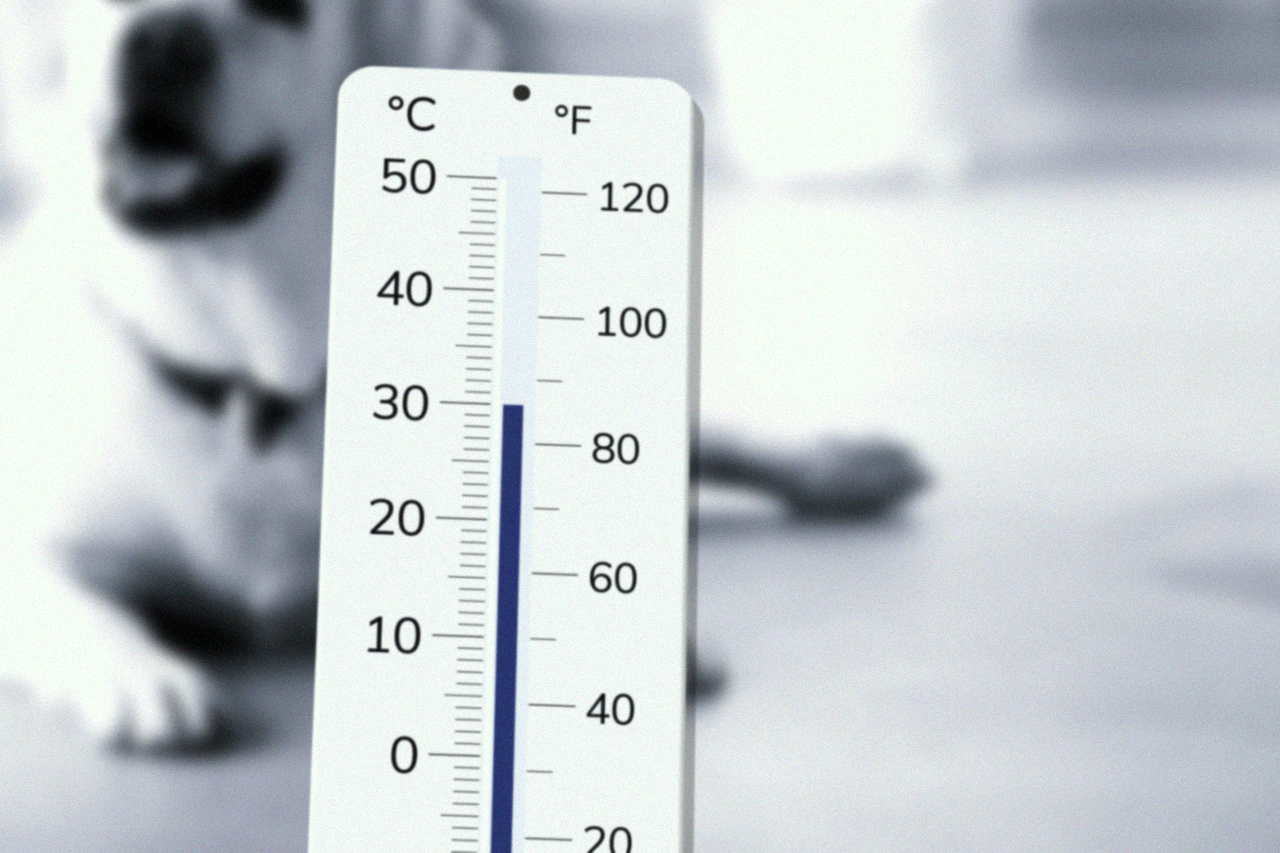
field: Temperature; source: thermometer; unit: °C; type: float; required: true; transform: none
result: 30 °C
